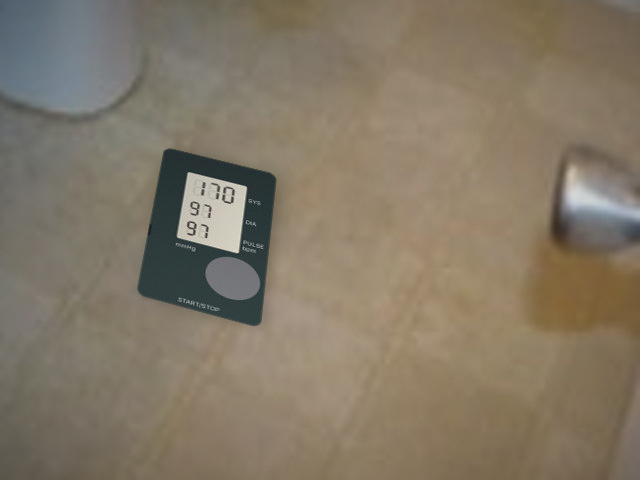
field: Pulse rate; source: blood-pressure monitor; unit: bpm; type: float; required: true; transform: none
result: 97 bpm
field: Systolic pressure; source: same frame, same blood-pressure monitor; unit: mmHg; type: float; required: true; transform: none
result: 170 mmHg
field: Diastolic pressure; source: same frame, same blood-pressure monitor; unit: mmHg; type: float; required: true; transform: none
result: 97 mmHg
